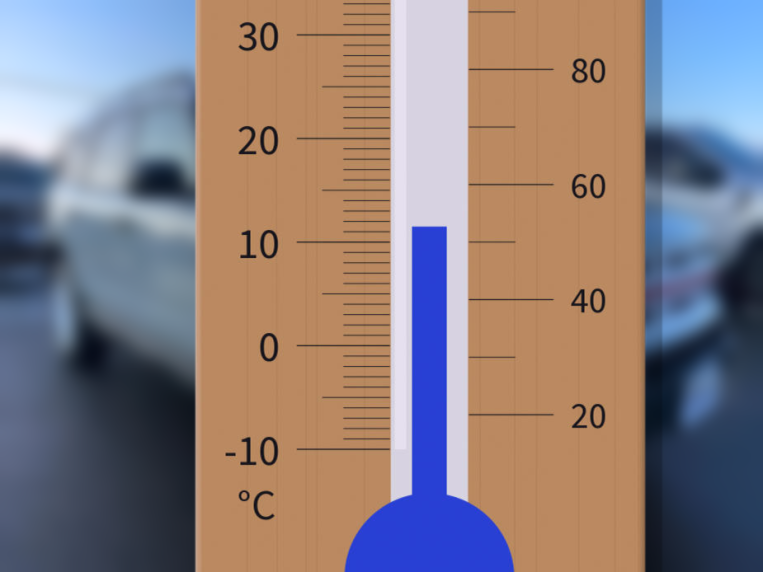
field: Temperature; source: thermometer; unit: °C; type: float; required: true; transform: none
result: 11.5 °C
